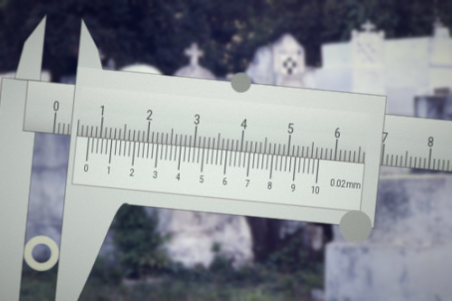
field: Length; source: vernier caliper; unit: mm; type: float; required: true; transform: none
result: 7.5 mm
